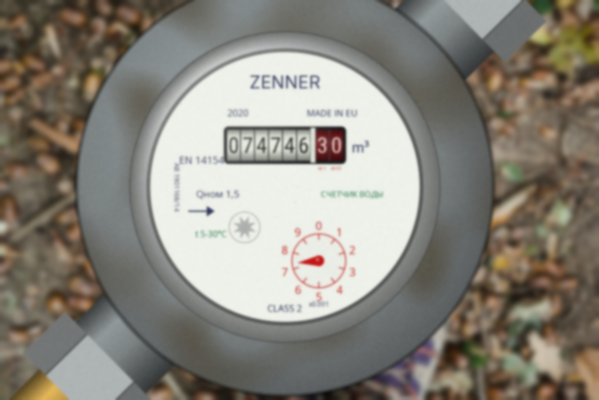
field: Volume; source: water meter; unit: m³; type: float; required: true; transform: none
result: 74746.307 m³
